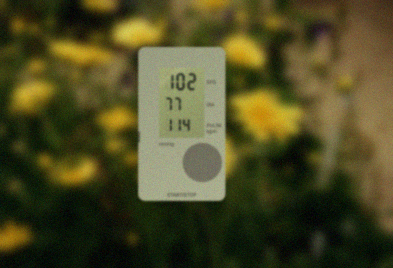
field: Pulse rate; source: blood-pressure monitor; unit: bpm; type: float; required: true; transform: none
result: 114 bpm
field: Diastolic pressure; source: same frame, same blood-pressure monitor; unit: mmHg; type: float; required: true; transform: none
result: 77 mmHg
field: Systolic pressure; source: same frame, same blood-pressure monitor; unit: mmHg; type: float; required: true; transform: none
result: 102 mmHg
